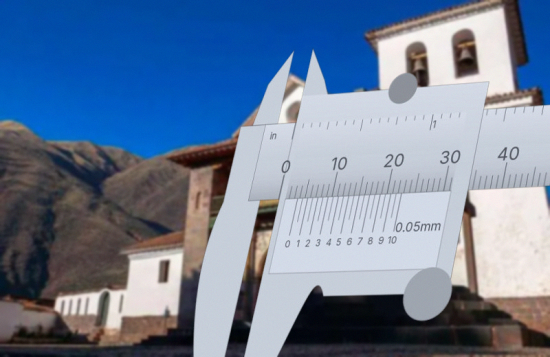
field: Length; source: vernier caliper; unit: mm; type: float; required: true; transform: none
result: 3.6 mm
